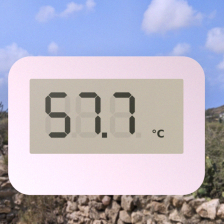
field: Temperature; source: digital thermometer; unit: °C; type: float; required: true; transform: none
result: 57.7 °C
